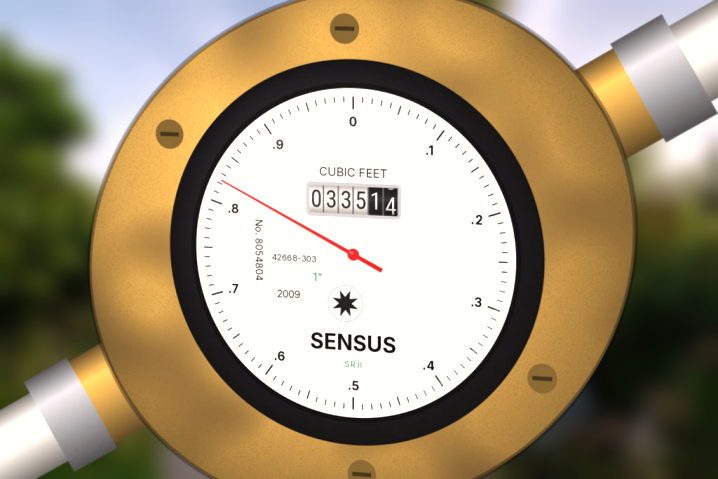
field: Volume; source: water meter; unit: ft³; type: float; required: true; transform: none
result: 33513.82 ft³
